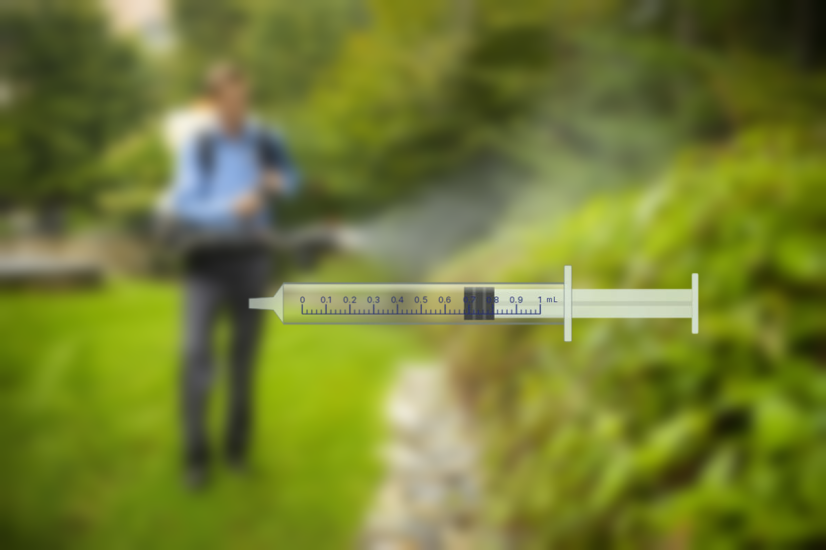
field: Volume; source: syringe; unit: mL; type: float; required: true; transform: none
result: 0.68 mL
